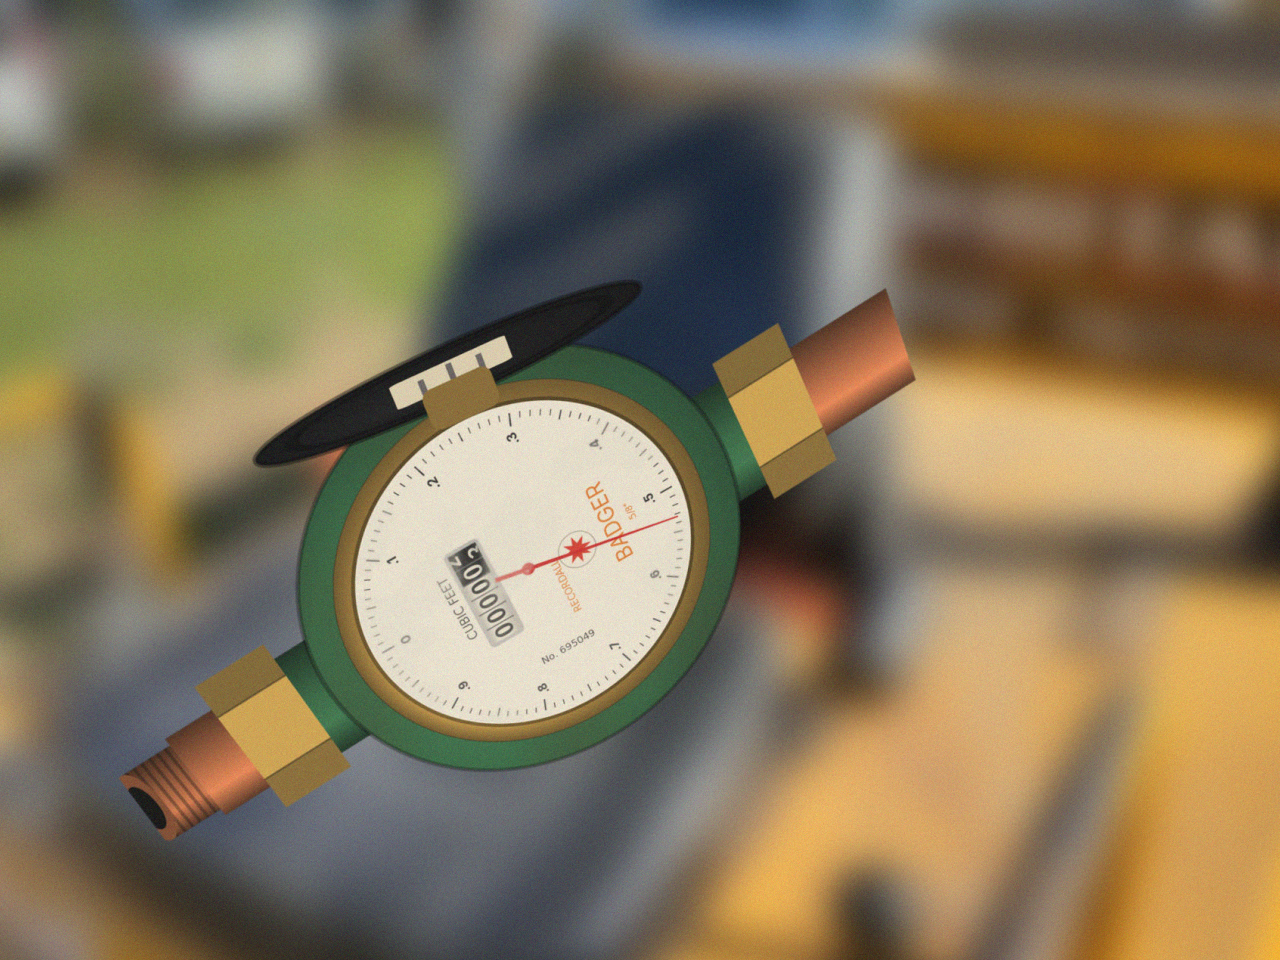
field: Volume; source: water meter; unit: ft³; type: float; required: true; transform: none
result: 2.53 ft³
